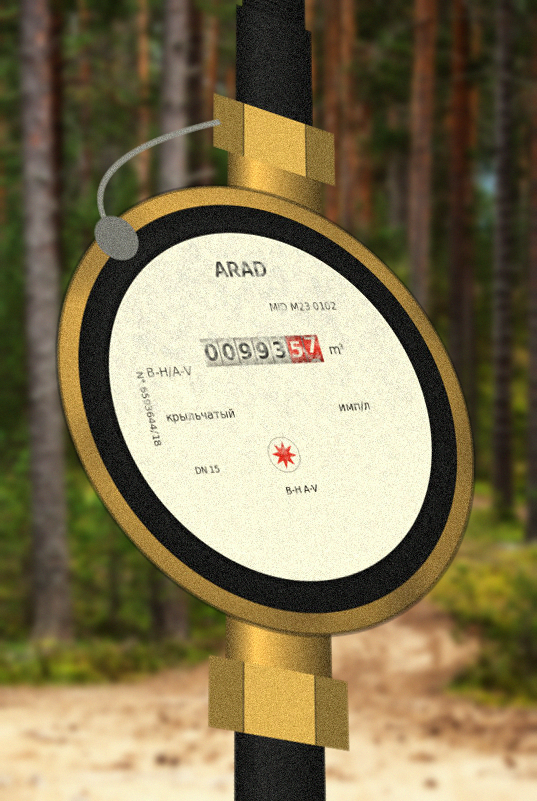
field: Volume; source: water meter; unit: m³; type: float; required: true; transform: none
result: 993.57 m³
